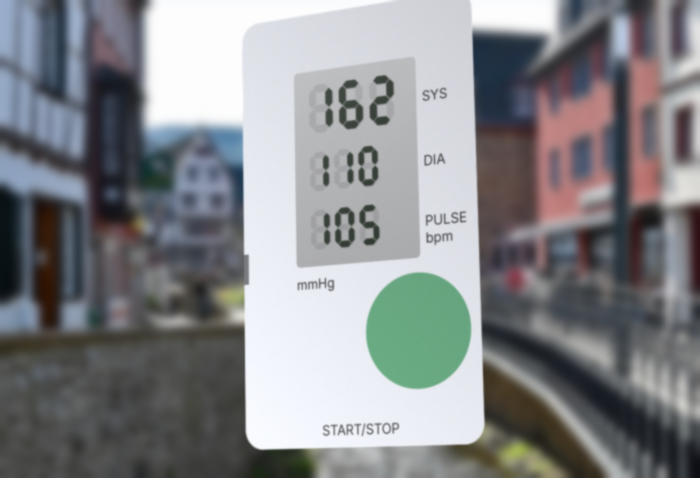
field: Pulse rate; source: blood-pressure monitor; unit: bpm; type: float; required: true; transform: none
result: 105 bpm
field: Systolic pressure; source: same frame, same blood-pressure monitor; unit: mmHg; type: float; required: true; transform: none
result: 162 mmHg
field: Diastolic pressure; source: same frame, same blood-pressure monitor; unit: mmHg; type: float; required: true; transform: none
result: 110 mmHg
